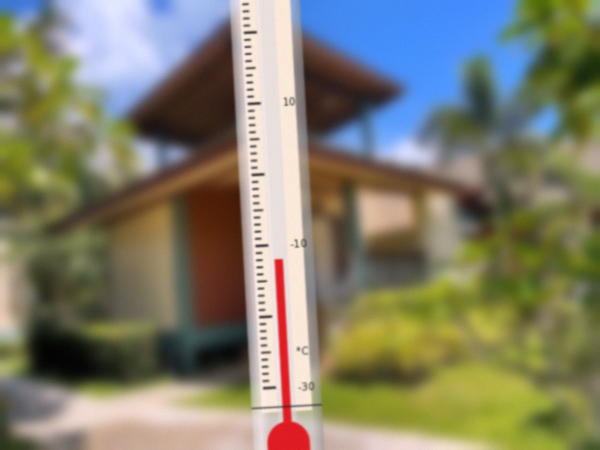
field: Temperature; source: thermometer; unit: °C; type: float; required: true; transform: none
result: -12 °C
